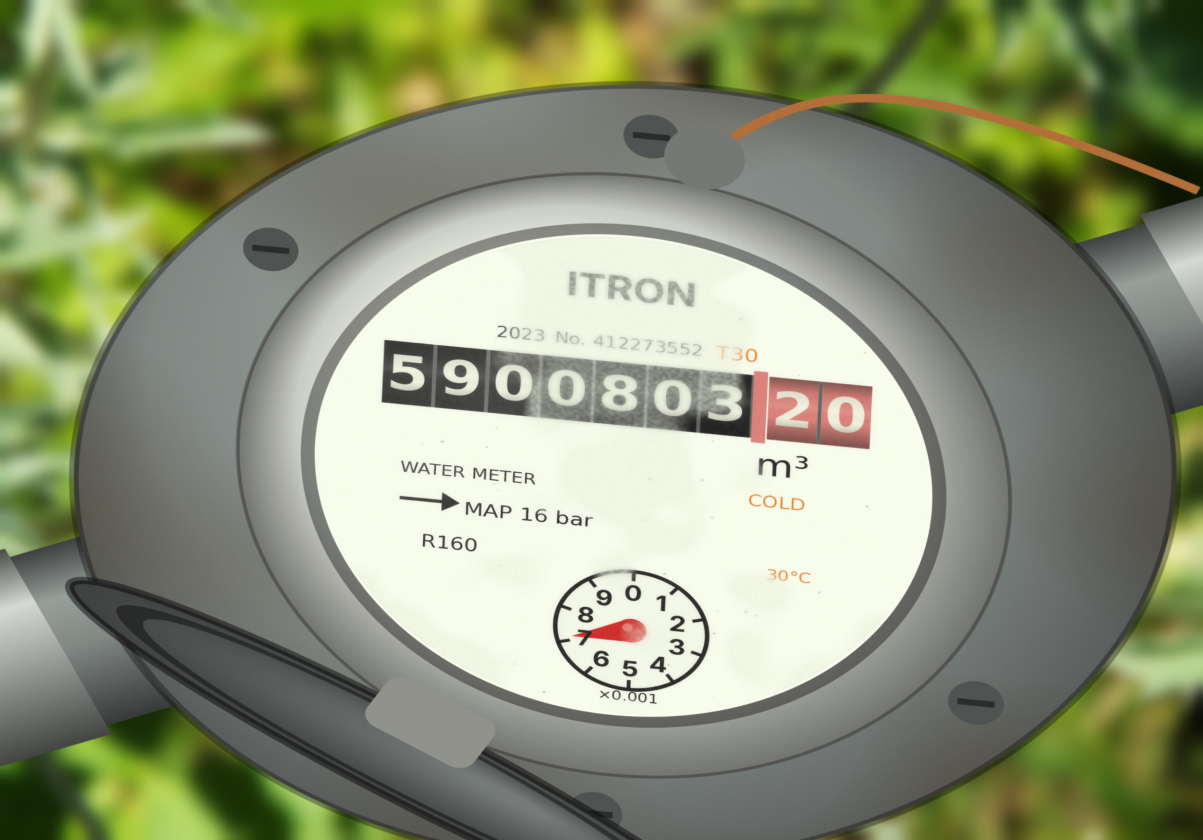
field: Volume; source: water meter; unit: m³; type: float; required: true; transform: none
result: 5900803.207 m³
